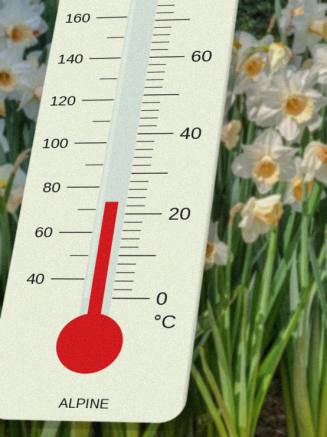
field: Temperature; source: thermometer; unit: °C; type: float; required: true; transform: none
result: 23 °C
